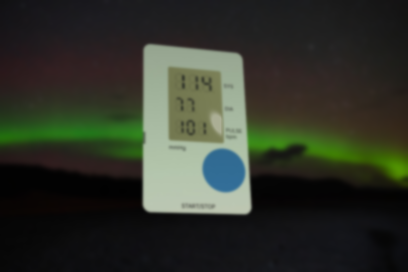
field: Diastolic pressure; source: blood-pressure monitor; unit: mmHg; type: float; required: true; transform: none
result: 77 mmHg
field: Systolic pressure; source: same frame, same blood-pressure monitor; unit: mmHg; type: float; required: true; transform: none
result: 114 mmHg
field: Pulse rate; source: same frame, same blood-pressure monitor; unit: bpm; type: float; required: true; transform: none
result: 101 bpm
